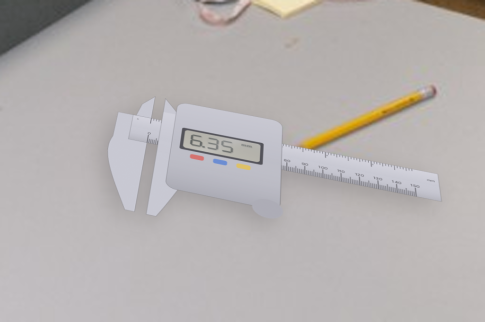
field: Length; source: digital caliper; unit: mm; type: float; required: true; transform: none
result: 6.35 mm
